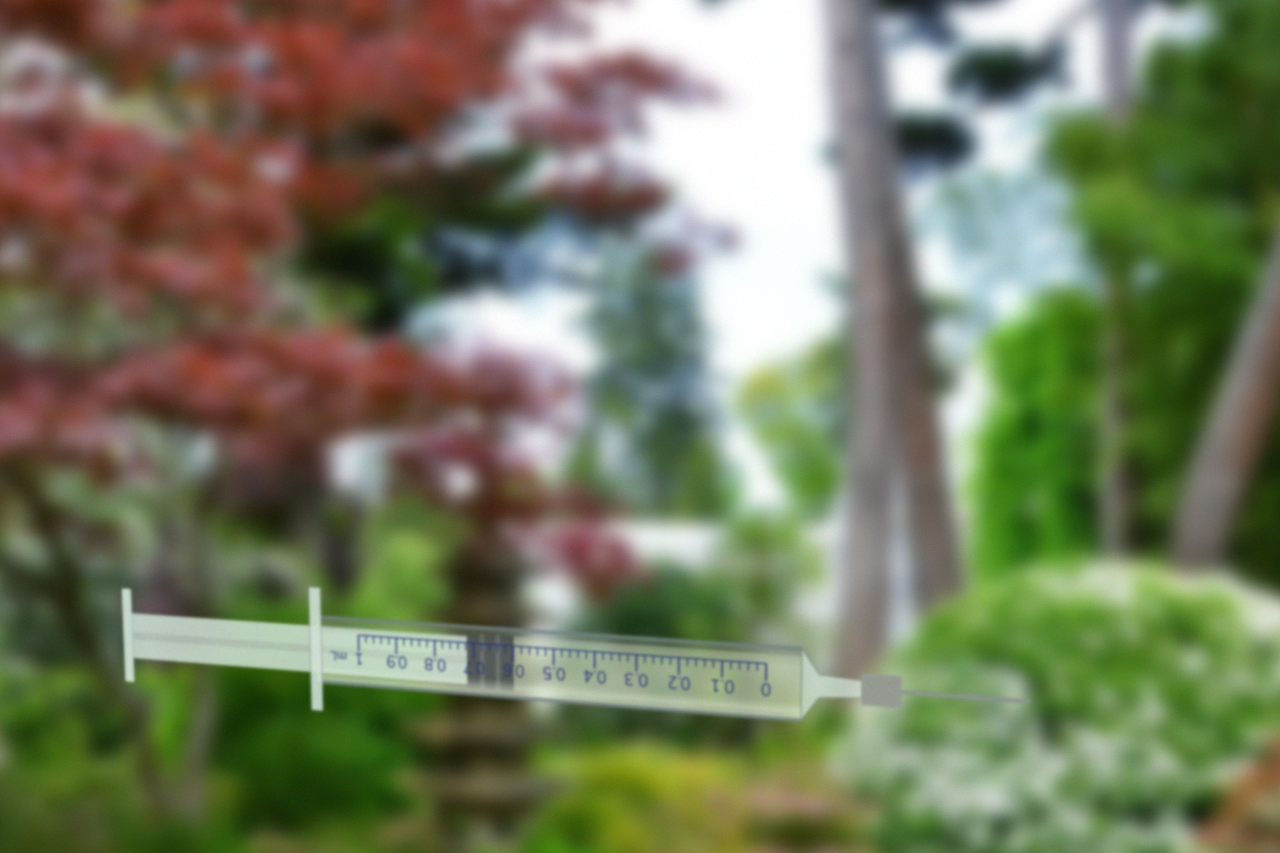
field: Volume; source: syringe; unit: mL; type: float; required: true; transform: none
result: 0.6 mL
